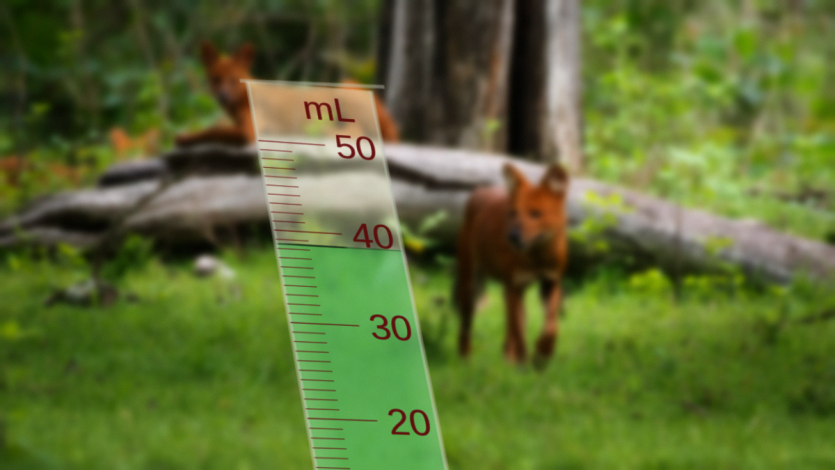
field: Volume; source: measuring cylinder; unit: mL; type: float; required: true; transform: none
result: 38.5 mL
